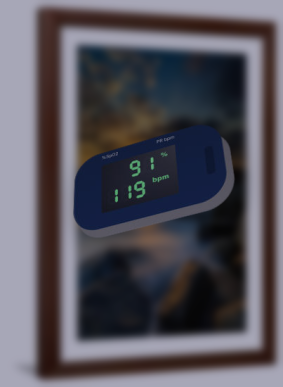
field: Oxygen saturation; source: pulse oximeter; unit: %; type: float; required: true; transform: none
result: 91 %
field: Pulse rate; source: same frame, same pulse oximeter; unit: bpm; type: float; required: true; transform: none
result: 119 bpm
